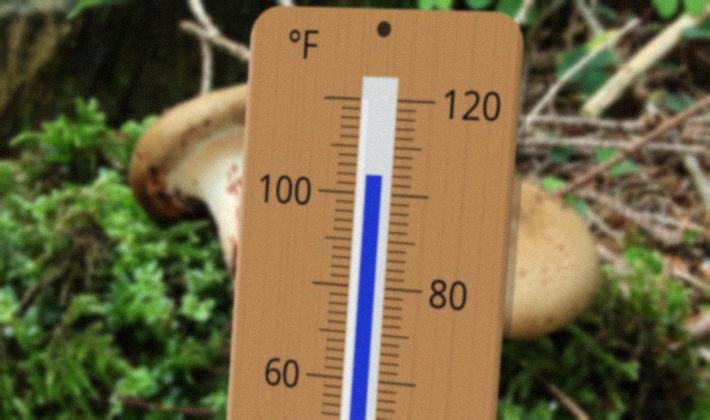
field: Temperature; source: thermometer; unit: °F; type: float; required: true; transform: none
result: 104 °F
